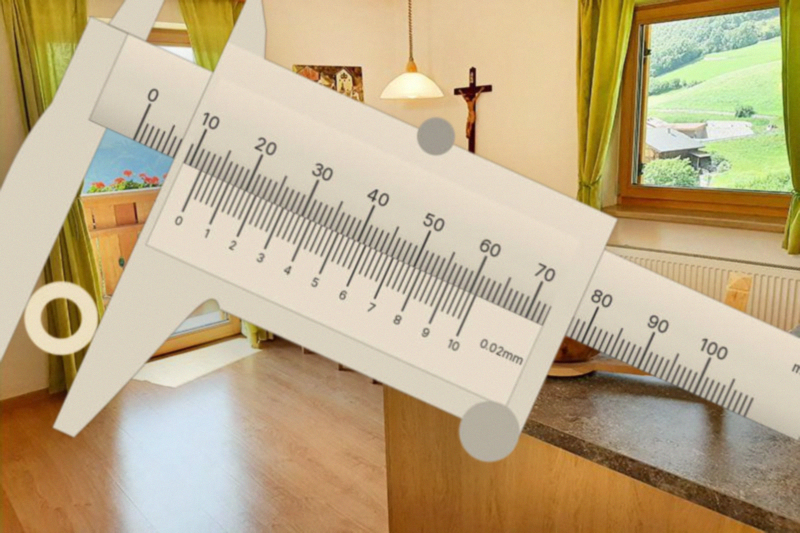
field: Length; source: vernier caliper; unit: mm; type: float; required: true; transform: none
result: 12.0 mm
